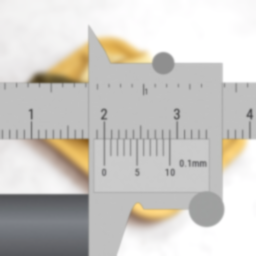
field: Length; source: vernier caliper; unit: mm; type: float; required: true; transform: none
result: 20.0 mm
